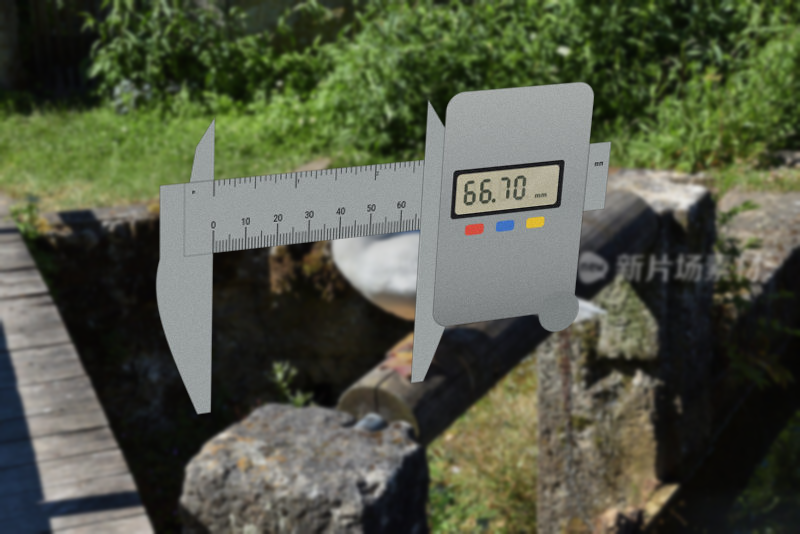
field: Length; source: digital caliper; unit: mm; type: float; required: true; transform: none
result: 66.70 mm
